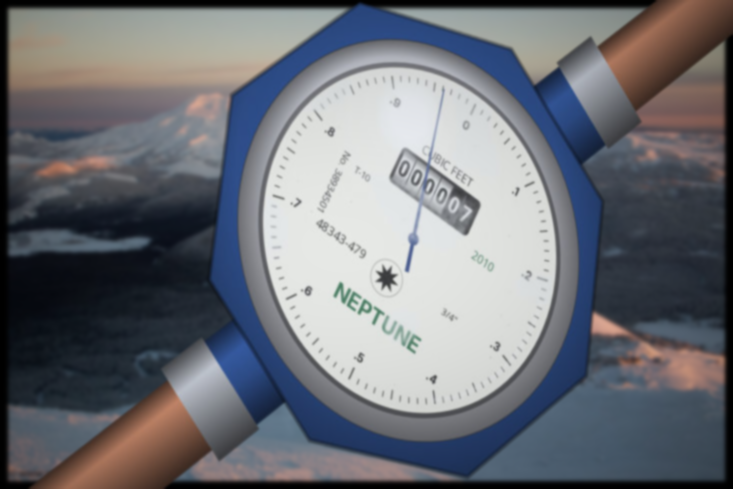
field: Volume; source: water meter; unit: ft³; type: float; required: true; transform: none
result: 6.96 ft³
